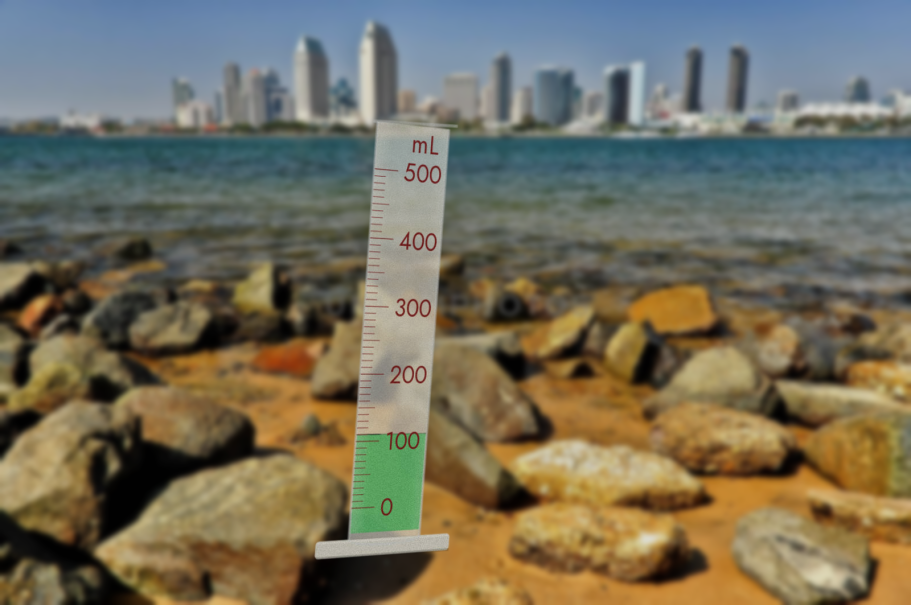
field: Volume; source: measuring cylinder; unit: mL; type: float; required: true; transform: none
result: 110 mL
